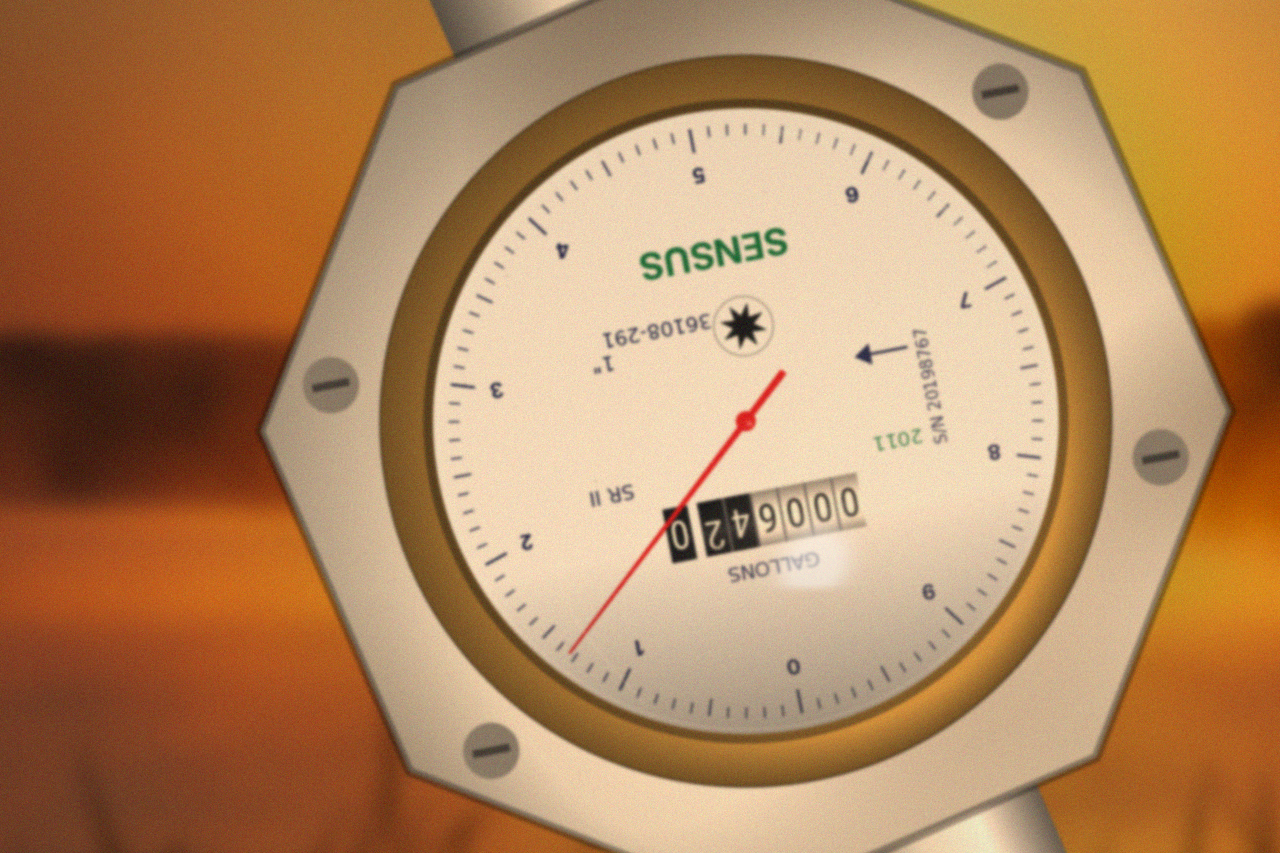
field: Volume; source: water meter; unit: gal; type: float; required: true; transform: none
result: 6421.3 gal
